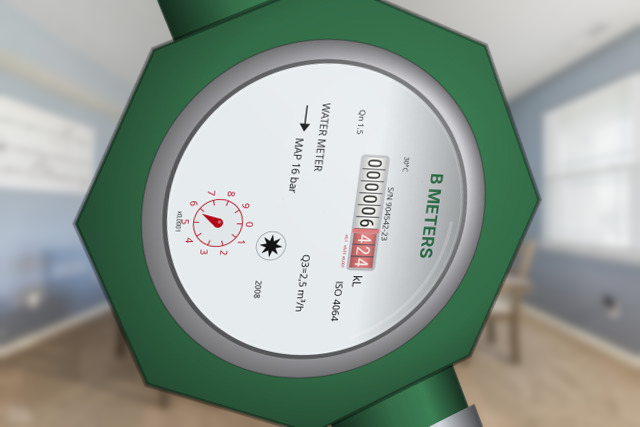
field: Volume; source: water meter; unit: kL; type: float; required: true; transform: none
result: 6.4245 kL
